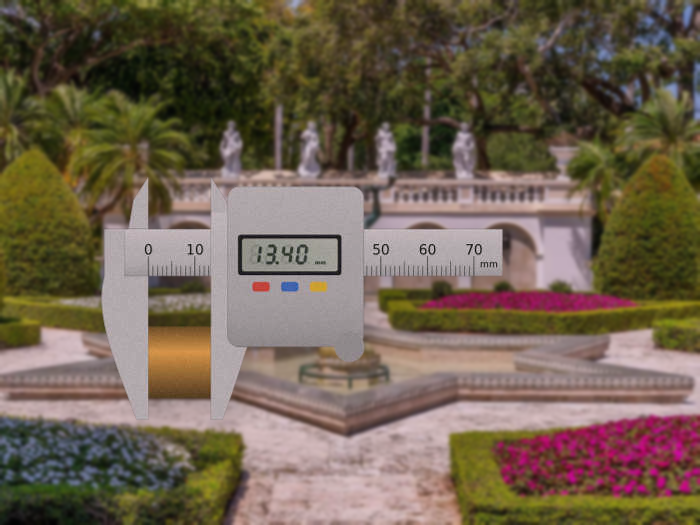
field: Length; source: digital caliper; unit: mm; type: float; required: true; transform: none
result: 13.40 mm
